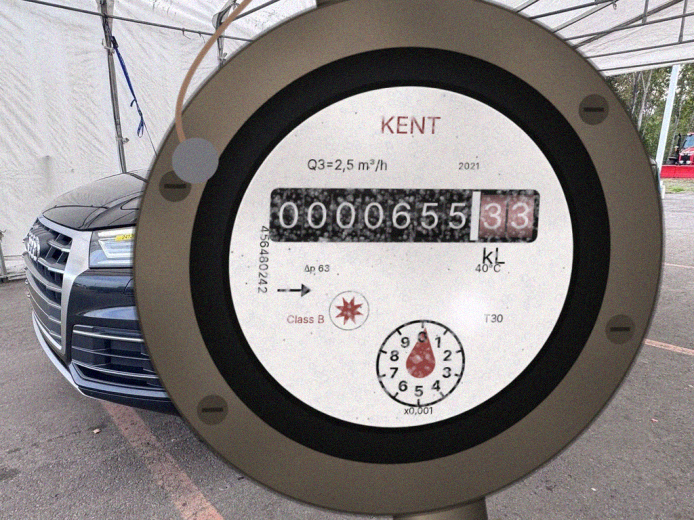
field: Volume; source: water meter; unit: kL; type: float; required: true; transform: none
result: 655.330 kL
